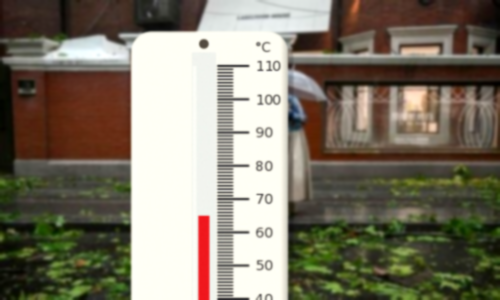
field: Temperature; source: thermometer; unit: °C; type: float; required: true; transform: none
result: 65 °C
